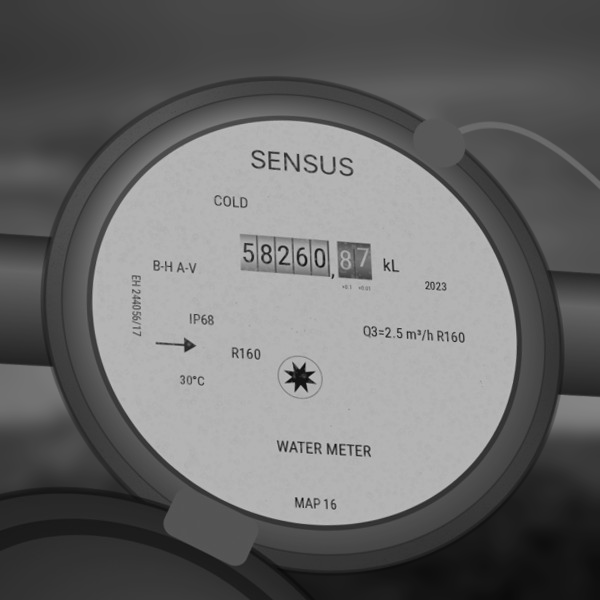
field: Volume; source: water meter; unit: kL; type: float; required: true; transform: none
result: 58260.87 kL
